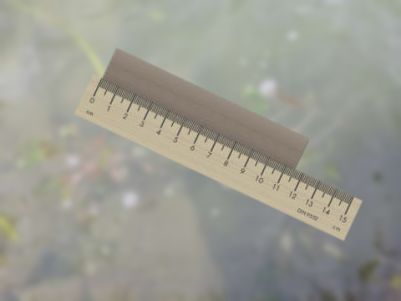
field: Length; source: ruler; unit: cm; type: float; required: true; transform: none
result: 11.5 cm
